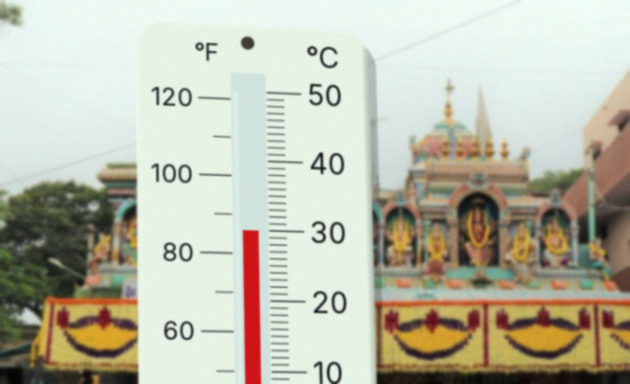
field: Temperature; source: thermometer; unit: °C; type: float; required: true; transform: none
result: 30 °C
